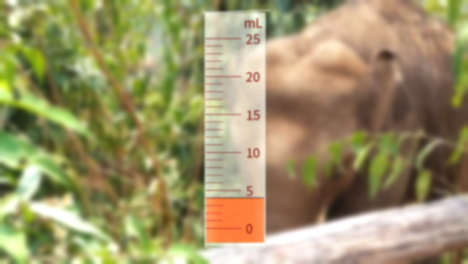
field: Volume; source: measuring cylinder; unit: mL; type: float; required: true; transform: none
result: 4 mL
